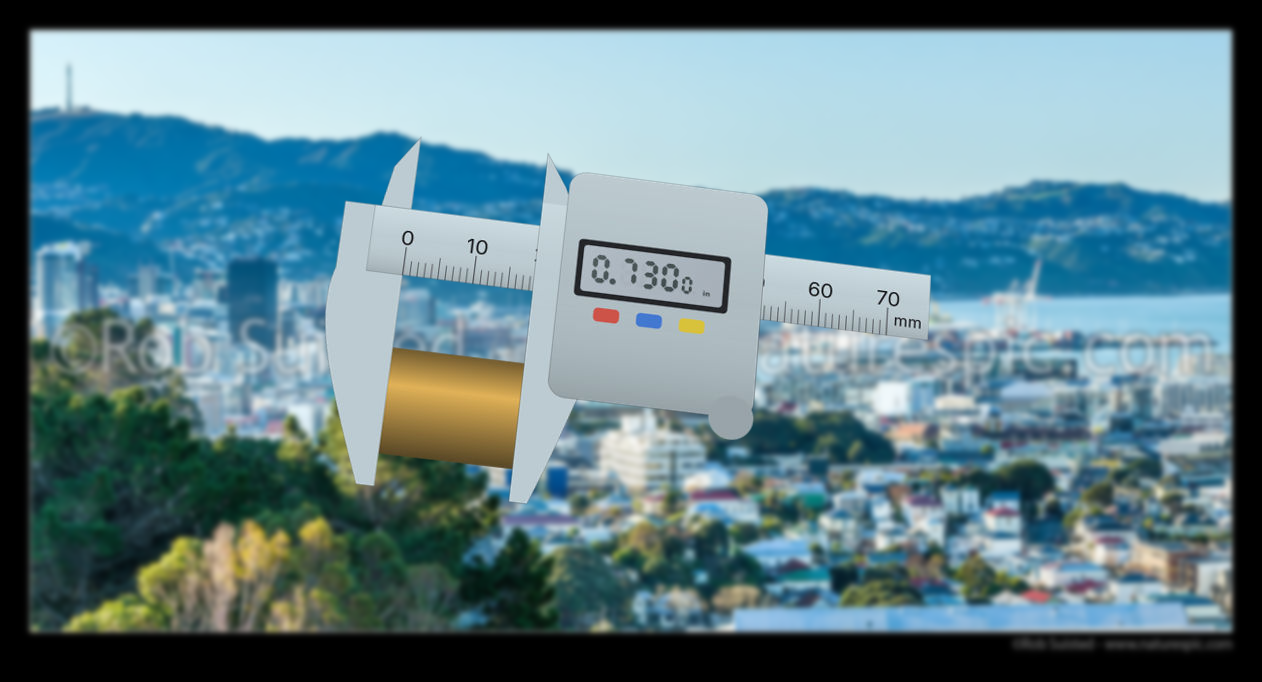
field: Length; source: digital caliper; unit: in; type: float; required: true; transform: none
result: 0.7300 in
